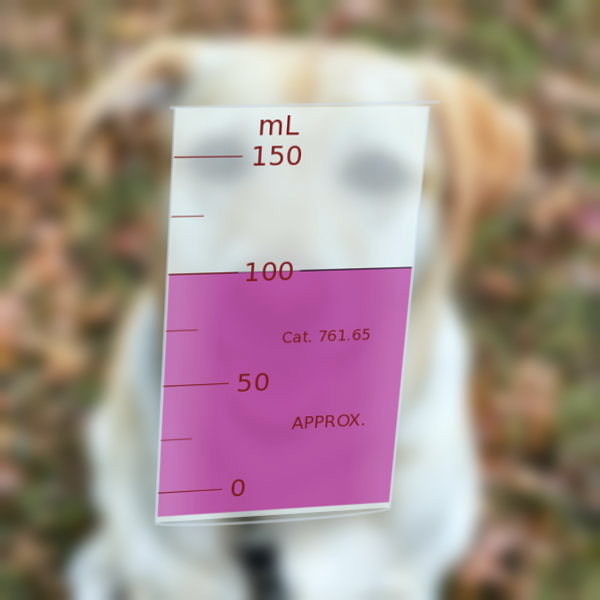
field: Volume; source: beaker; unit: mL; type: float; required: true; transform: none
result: 100 mL
